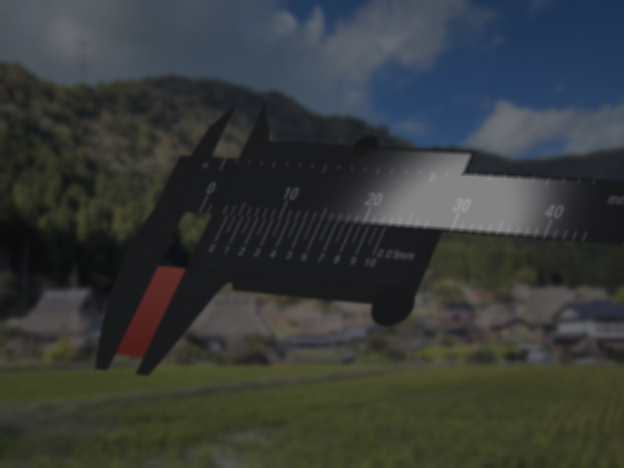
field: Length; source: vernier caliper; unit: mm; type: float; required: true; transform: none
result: 3.6 mm
